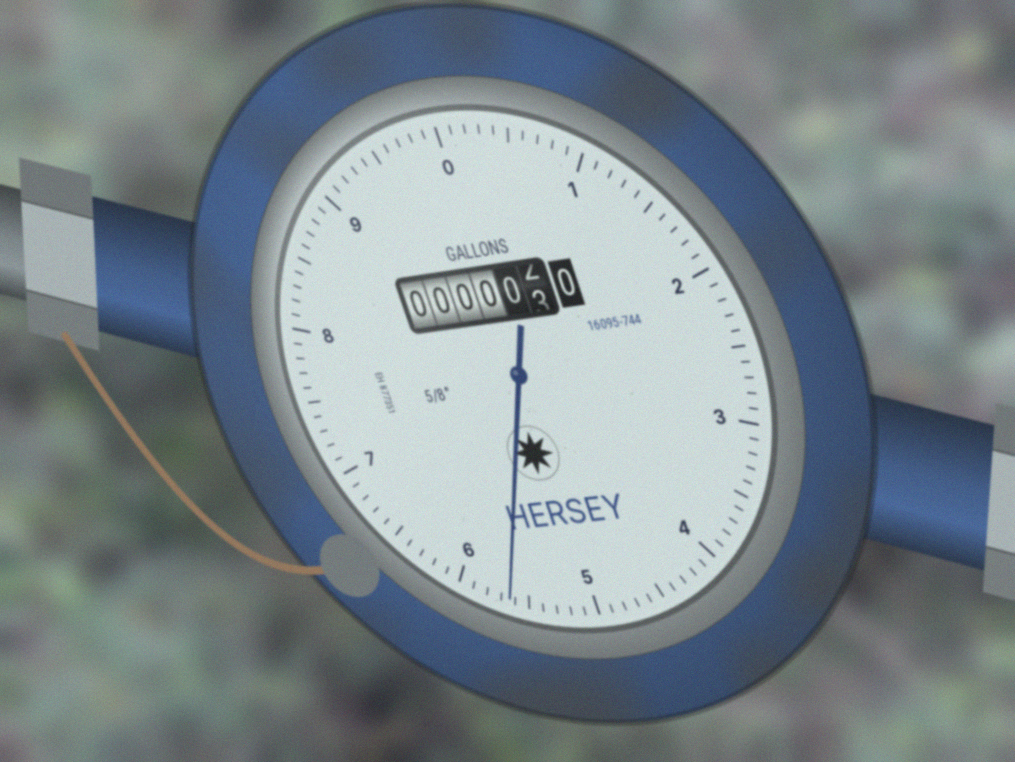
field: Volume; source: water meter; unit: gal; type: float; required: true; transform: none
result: 25.6 gal
